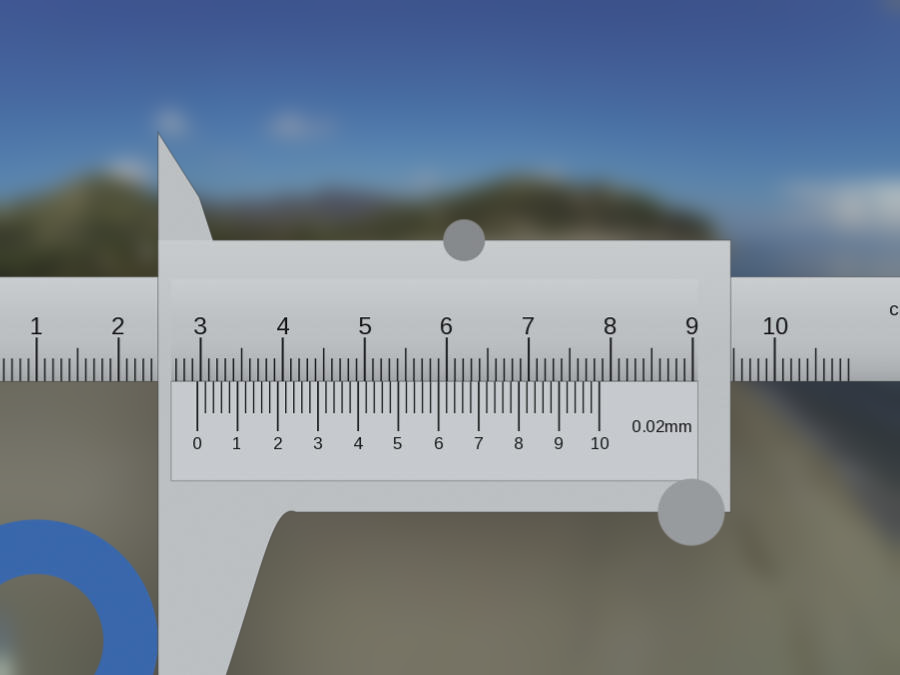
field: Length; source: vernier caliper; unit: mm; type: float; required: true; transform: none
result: 29.6 mm
